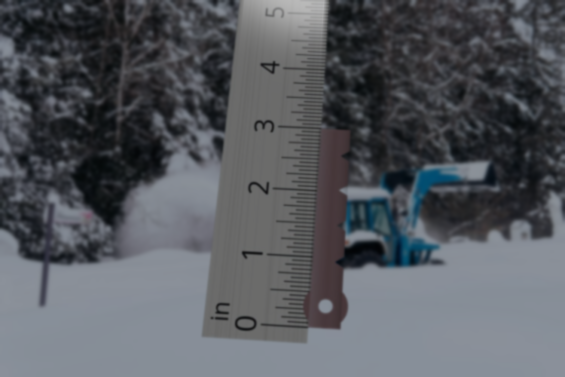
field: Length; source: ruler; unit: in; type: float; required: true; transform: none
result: 3 in
